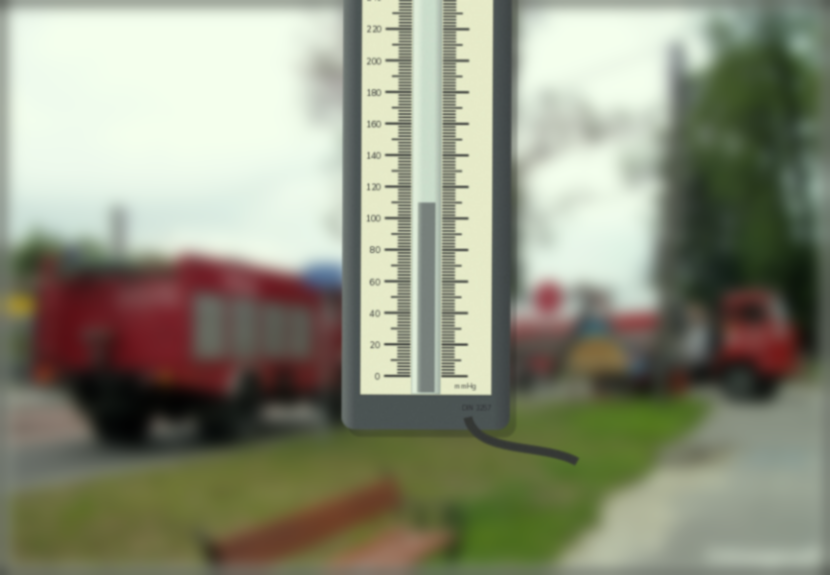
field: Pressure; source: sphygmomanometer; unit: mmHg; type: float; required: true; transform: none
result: 110 mmHg
